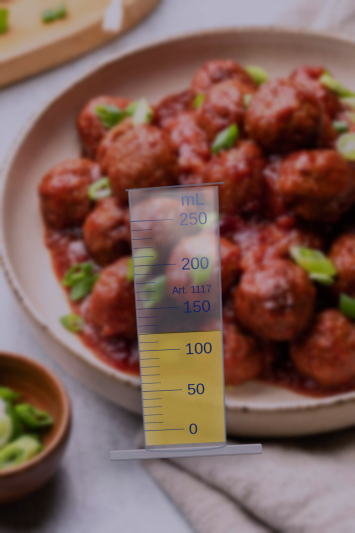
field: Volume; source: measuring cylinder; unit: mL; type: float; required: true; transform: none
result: 120 mL
